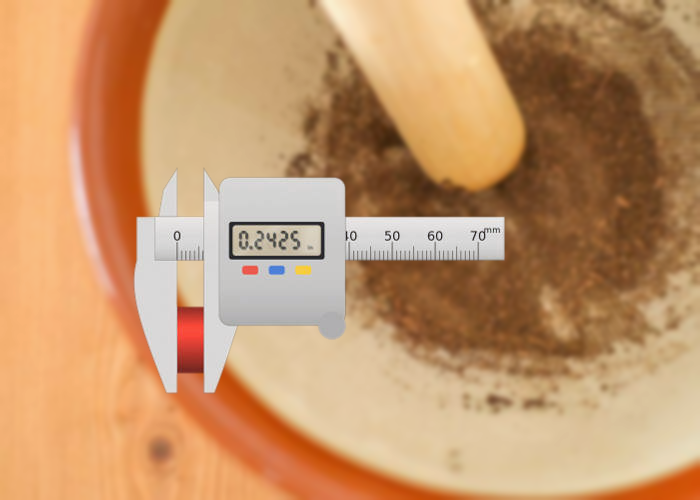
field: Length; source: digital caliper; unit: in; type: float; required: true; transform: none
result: 0.2425 in
